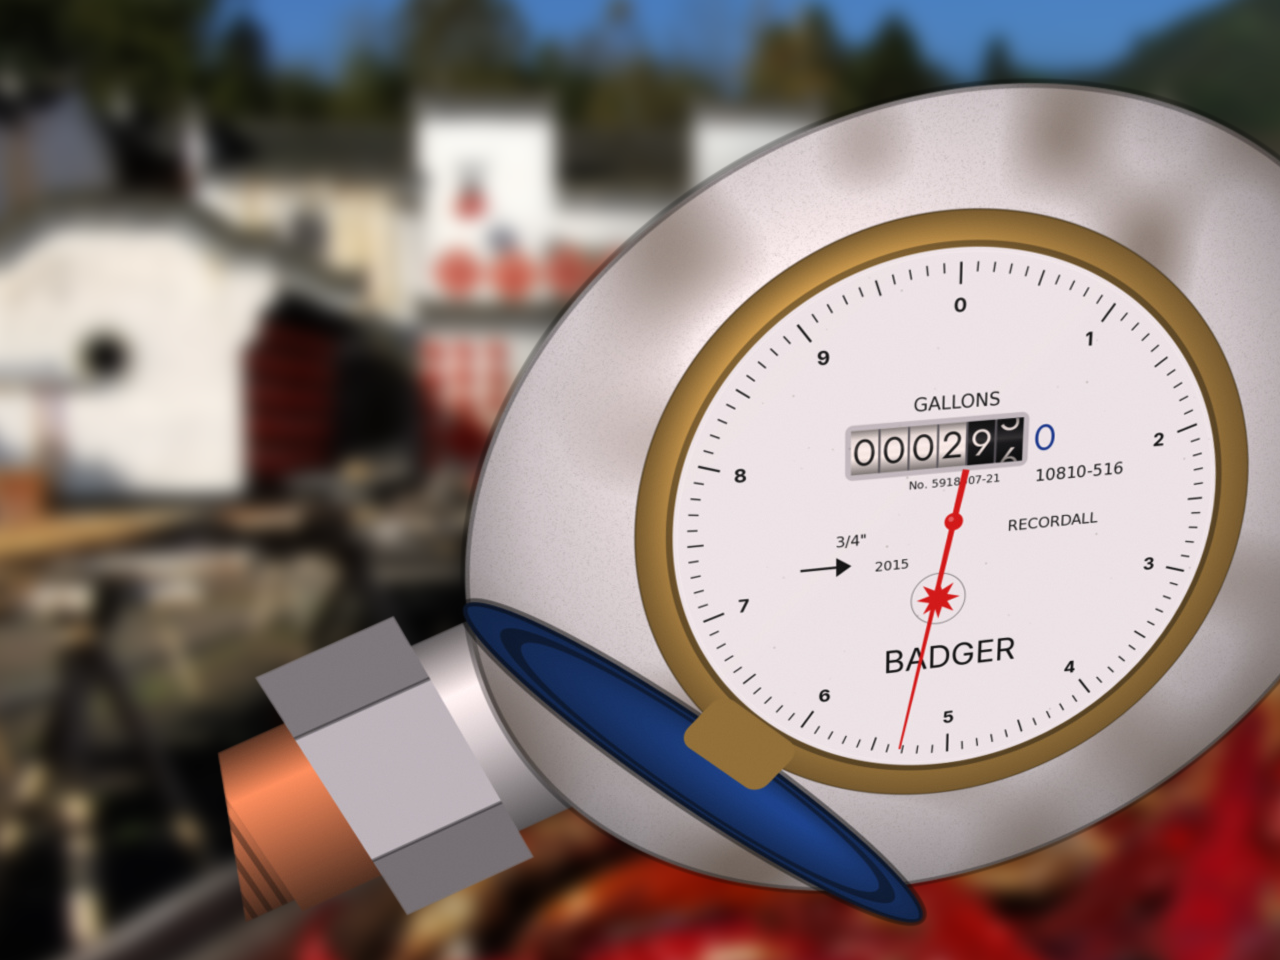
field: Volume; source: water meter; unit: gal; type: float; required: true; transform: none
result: 2955.3 gal
